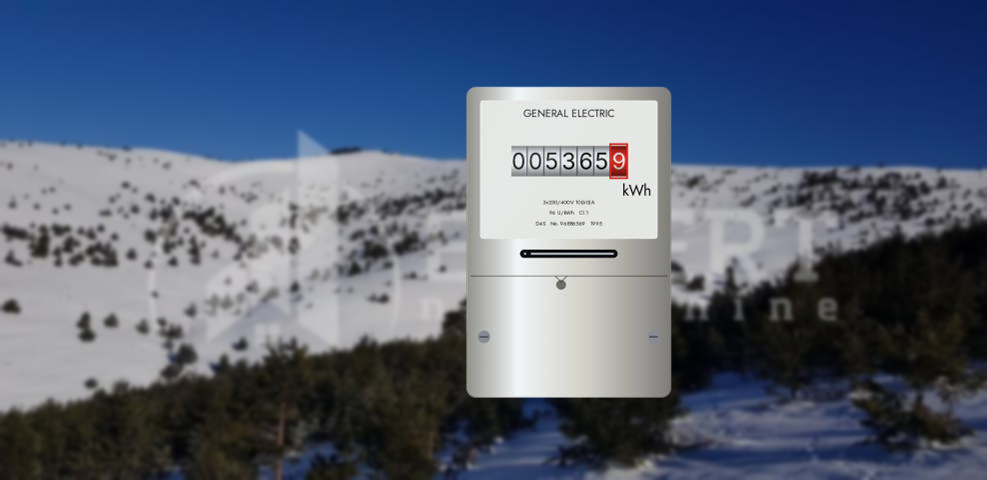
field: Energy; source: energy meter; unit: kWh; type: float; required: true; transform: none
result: 5365.9 kWh
